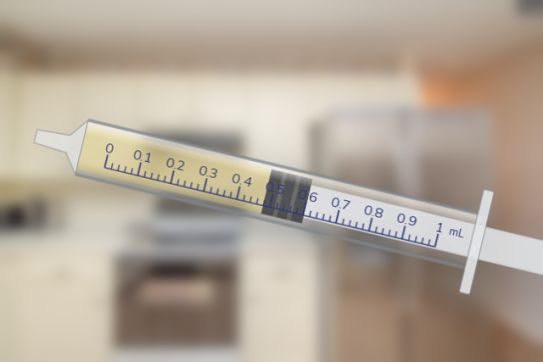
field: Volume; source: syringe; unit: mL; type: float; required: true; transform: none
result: 0.48 mL
